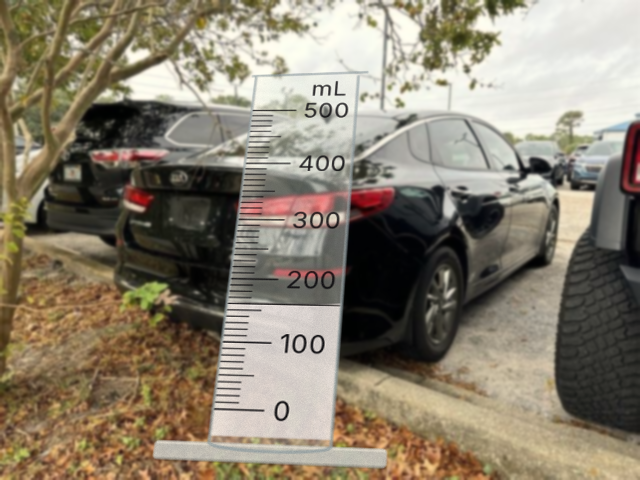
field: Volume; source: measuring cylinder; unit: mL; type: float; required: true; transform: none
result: 160 mL
